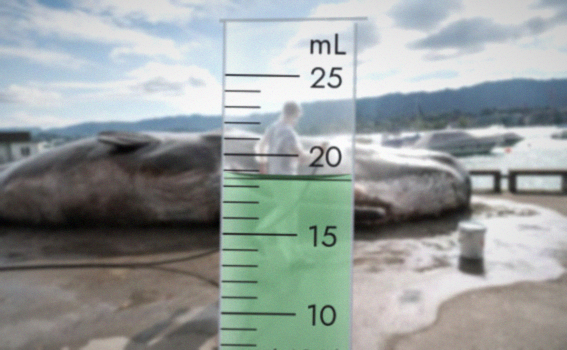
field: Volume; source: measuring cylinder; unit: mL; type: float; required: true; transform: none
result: 18.5 mL
